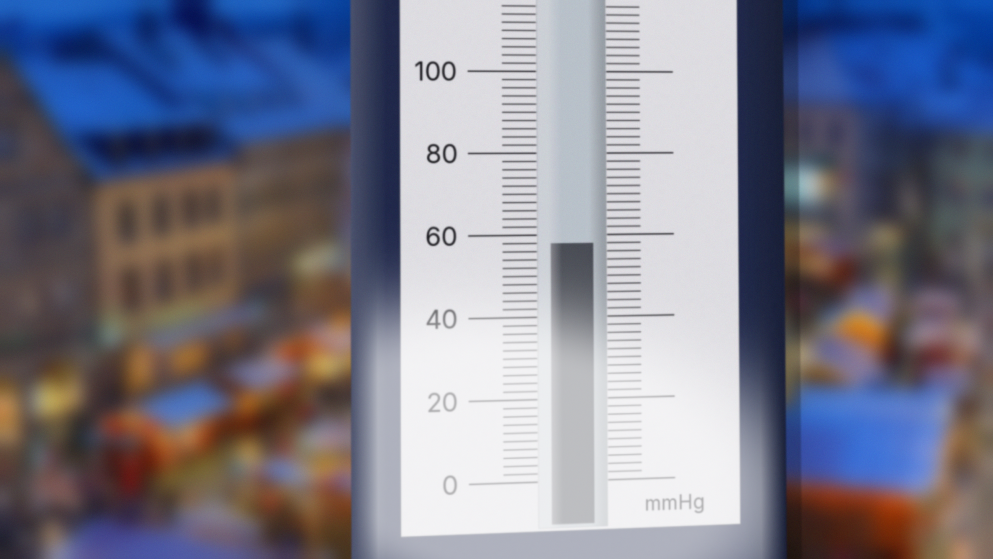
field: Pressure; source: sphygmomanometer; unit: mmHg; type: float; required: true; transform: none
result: 58 mmHg
